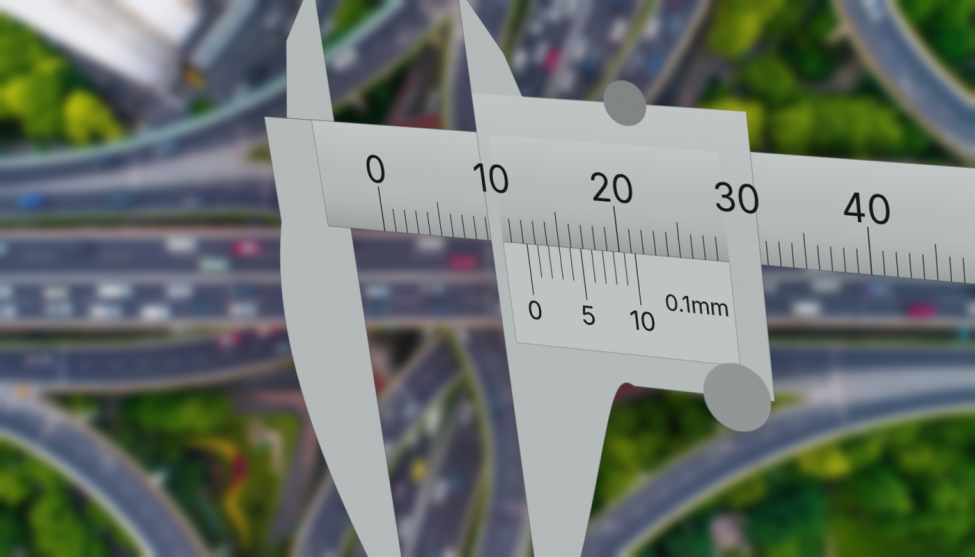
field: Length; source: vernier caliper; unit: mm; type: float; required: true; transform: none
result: 12.3 mm
